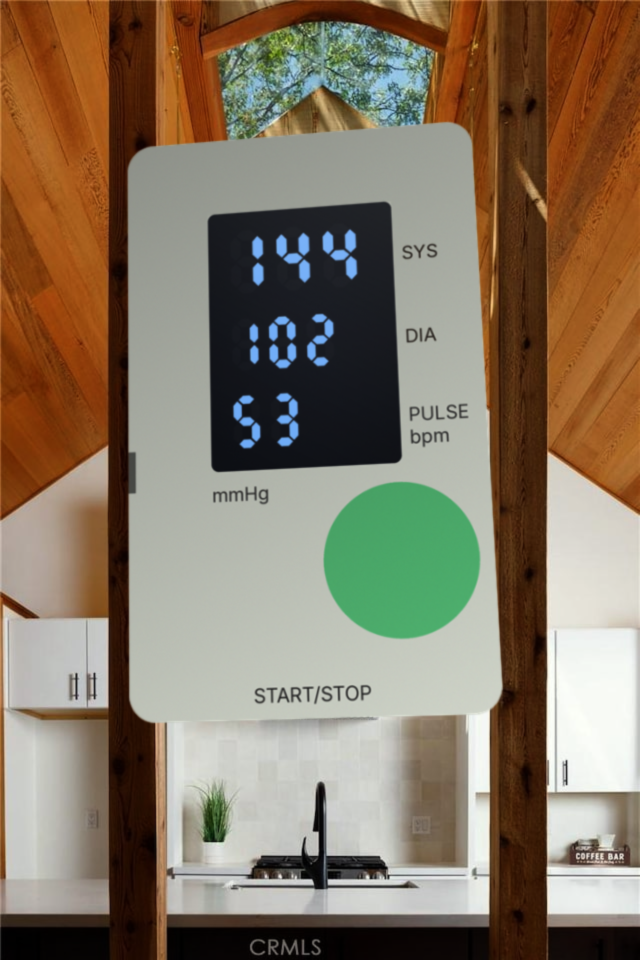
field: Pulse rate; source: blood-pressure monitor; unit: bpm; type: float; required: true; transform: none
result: 53 bpm
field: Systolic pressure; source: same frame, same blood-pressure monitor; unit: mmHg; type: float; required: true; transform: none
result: 144 mmHg
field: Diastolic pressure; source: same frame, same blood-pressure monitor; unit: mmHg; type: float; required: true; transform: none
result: 102 mmHg
